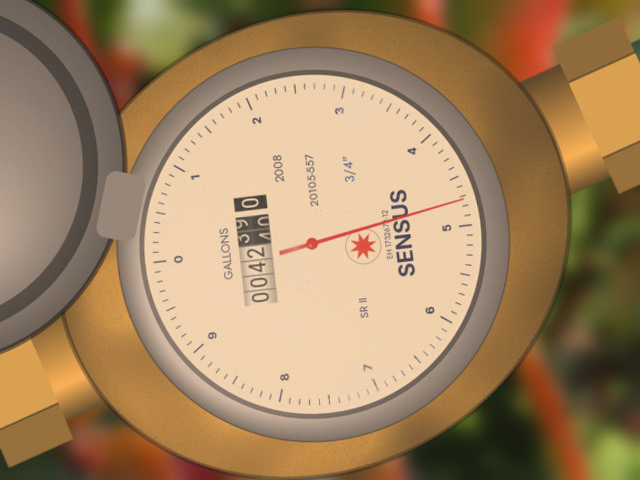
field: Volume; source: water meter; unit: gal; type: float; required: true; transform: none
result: 42394.7 gal
